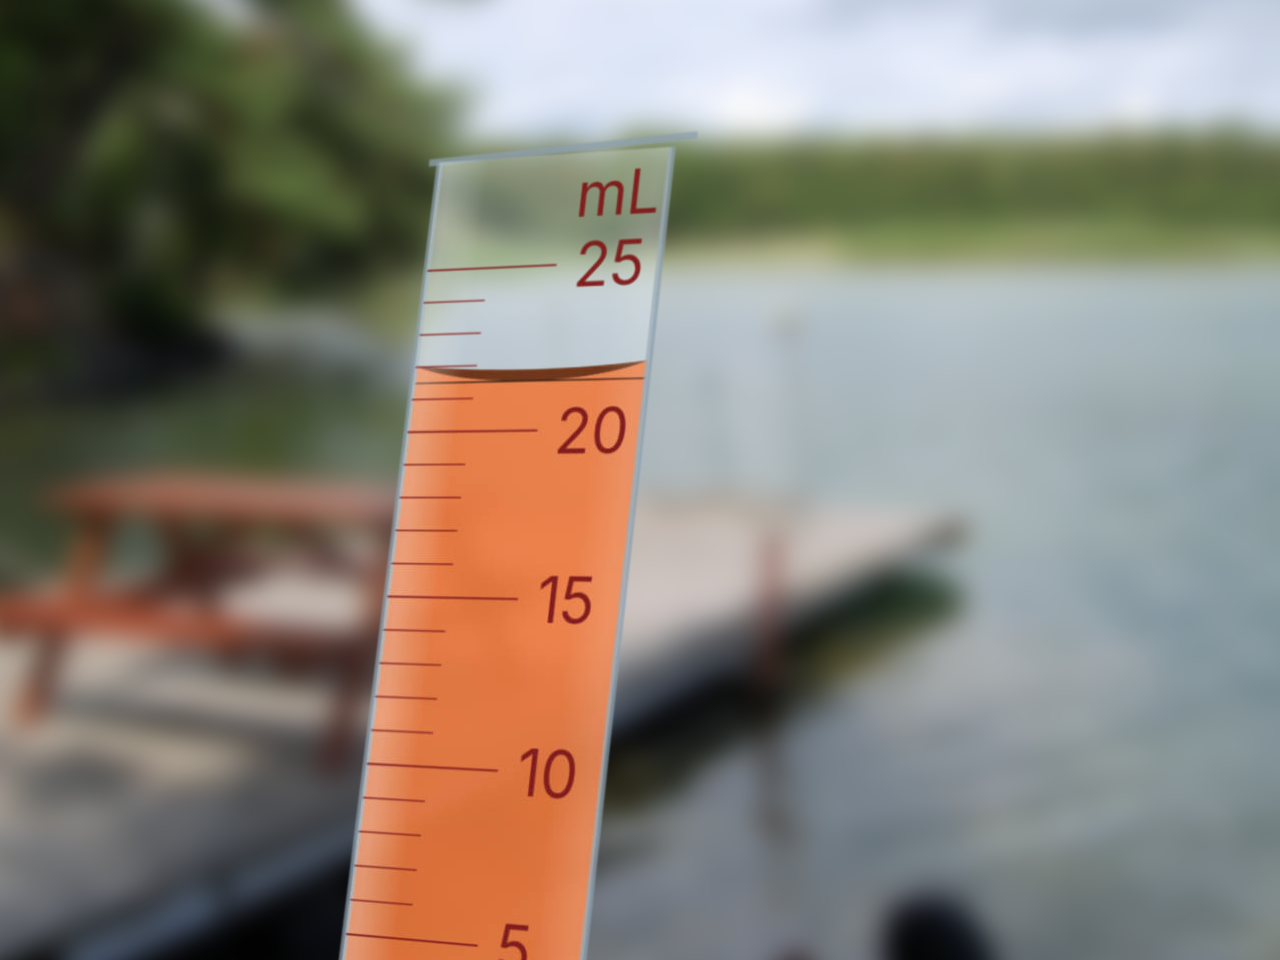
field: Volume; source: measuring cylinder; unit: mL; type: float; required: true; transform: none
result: 21.5 mL
